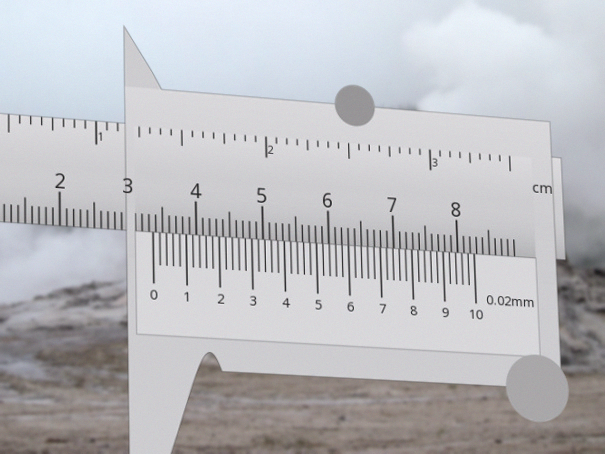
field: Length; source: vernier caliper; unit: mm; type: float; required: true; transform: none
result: 33.6 mm
